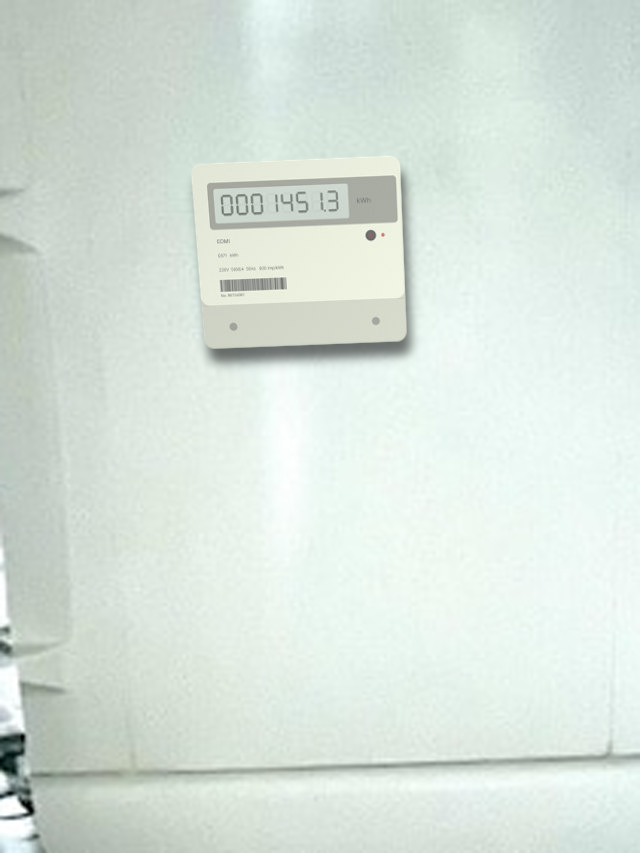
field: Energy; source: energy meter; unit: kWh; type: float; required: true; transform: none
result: 1451.3 kWh
